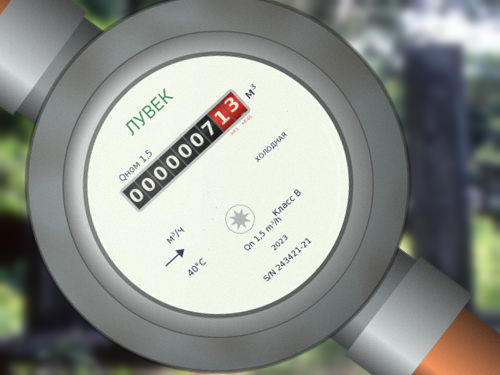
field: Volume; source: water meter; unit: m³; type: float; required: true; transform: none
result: 7.13 m³
